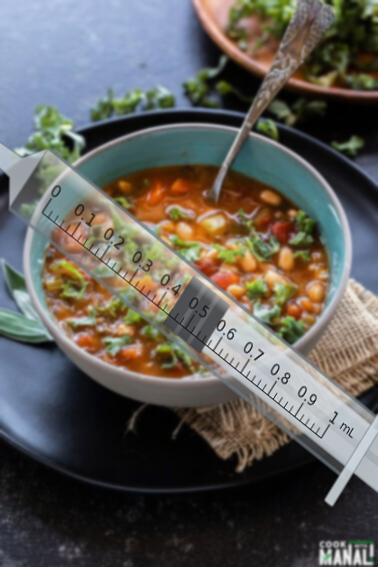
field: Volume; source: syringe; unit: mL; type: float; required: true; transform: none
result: 0.44 mL
